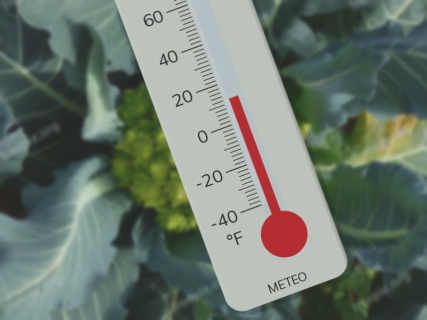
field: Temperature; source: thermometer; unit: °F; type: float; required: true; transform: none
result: 12 °F
